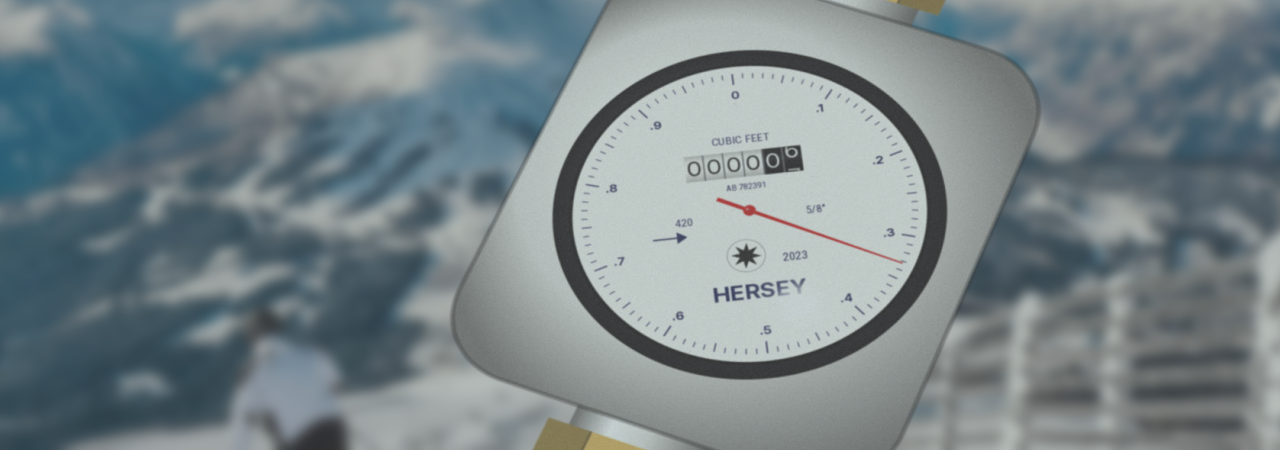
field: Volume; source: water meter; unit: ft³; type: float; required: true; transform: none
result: 6.33 ft³
